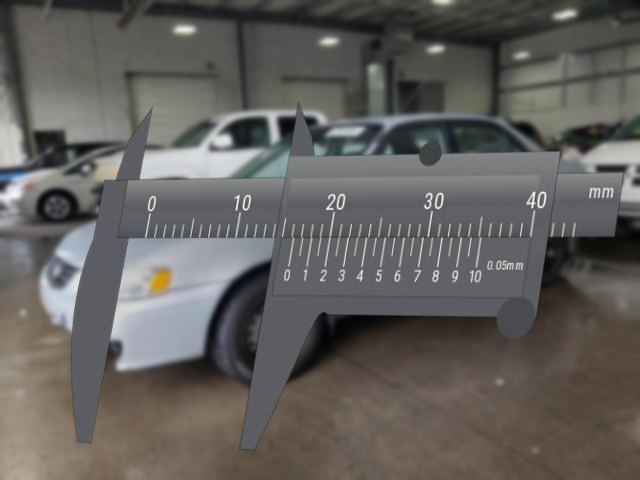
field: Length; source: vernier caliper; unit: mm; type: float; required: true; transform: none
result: 16.2 mm
